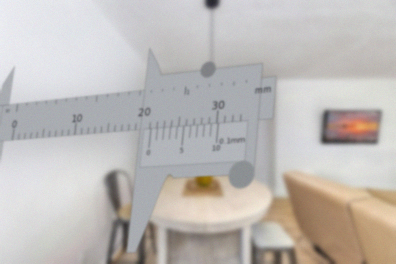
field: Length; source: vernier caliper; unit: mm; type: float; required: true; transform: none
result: 21.2 mm
